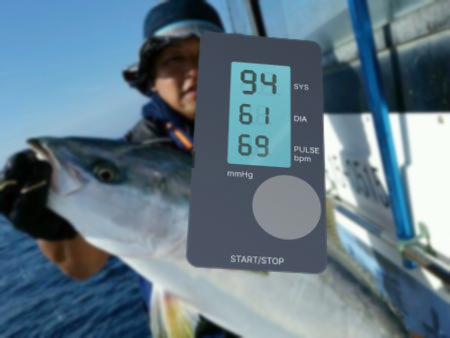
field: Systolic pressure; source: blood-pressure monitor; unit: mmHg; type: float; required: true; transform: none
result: 94 mmHg
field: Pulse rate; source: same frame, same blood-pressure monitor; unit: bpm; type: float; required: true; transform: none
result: 69 bpm
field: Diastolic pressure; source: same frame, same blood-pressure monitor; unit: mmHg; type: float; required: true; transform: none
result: 61 mmHg
